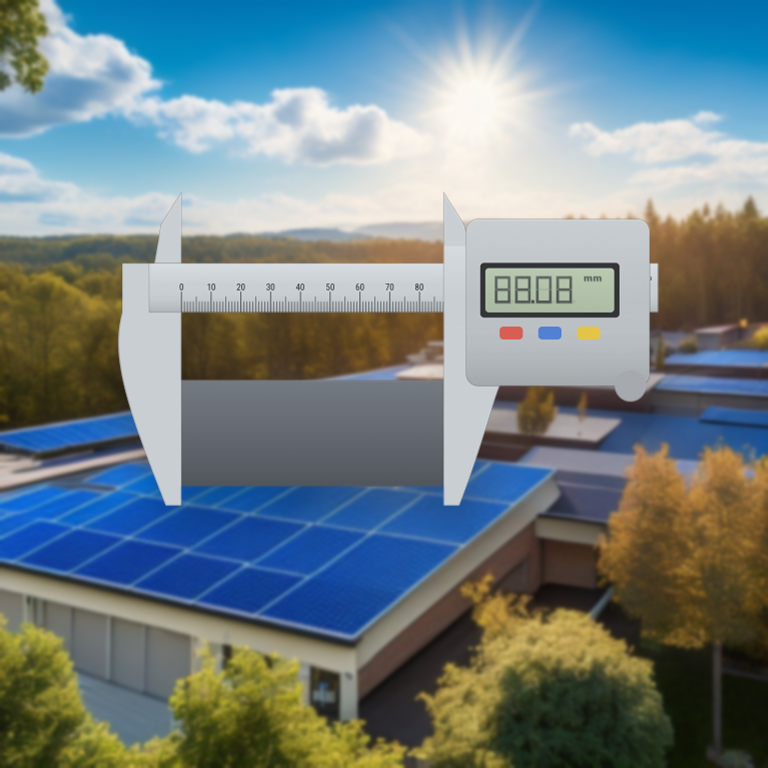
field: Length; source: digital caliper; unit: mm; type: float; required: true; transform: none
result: 88.08 mm
